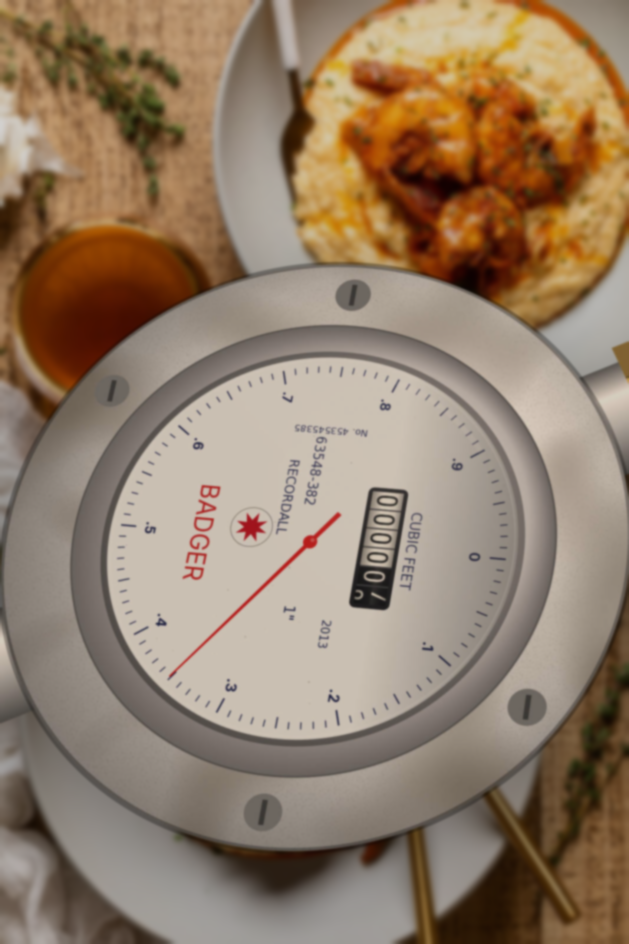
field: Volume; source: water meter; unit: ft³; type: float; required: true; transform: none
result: 7.35 ft³
